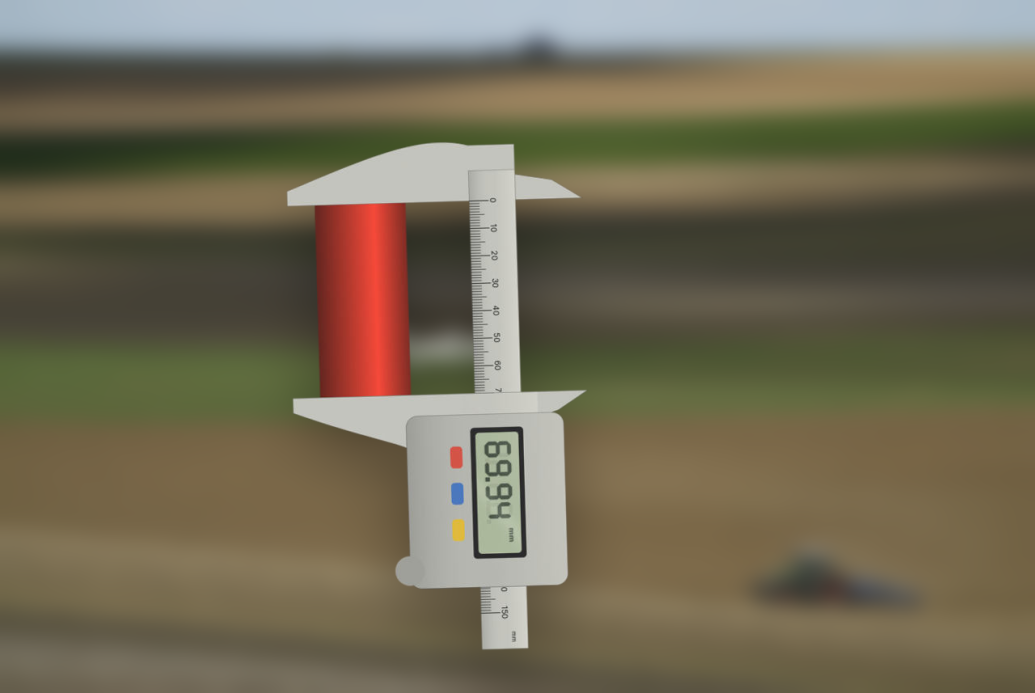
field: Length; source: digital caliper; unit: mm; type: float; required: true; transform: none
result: 69.94 mm
